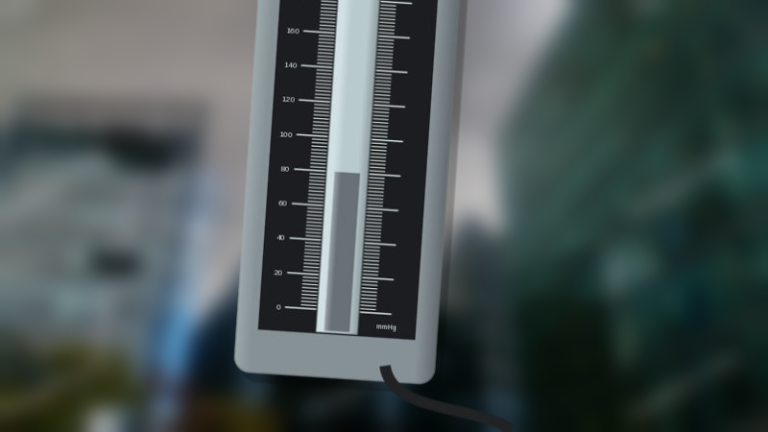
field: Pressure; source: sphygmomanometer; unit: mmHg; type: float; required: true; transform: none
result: 80 mmHg
